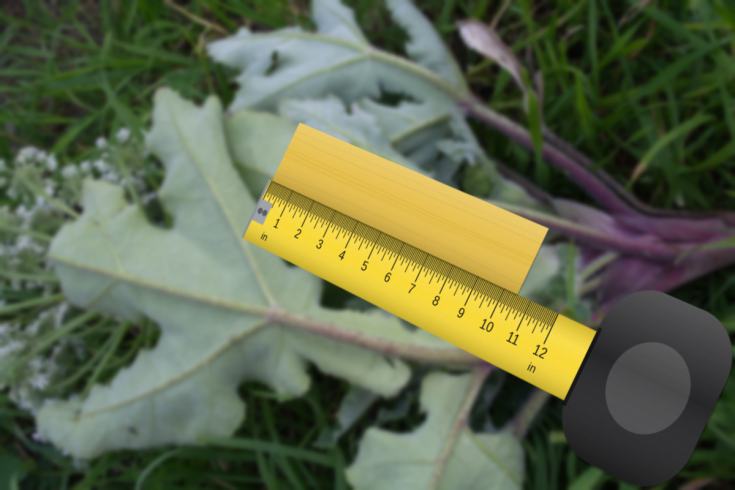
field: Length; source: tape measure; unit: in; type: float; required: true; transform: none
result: 10.5 in
